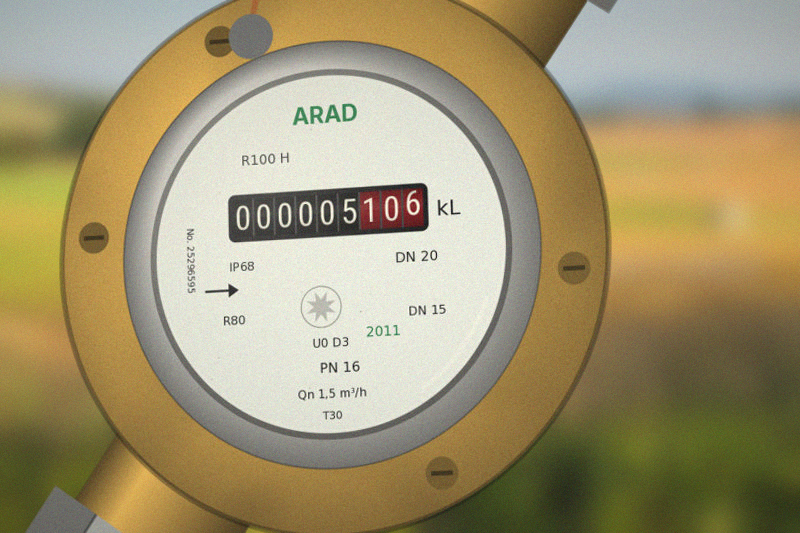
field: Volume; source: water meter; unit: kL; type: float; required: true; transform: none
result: 5.106 kL
